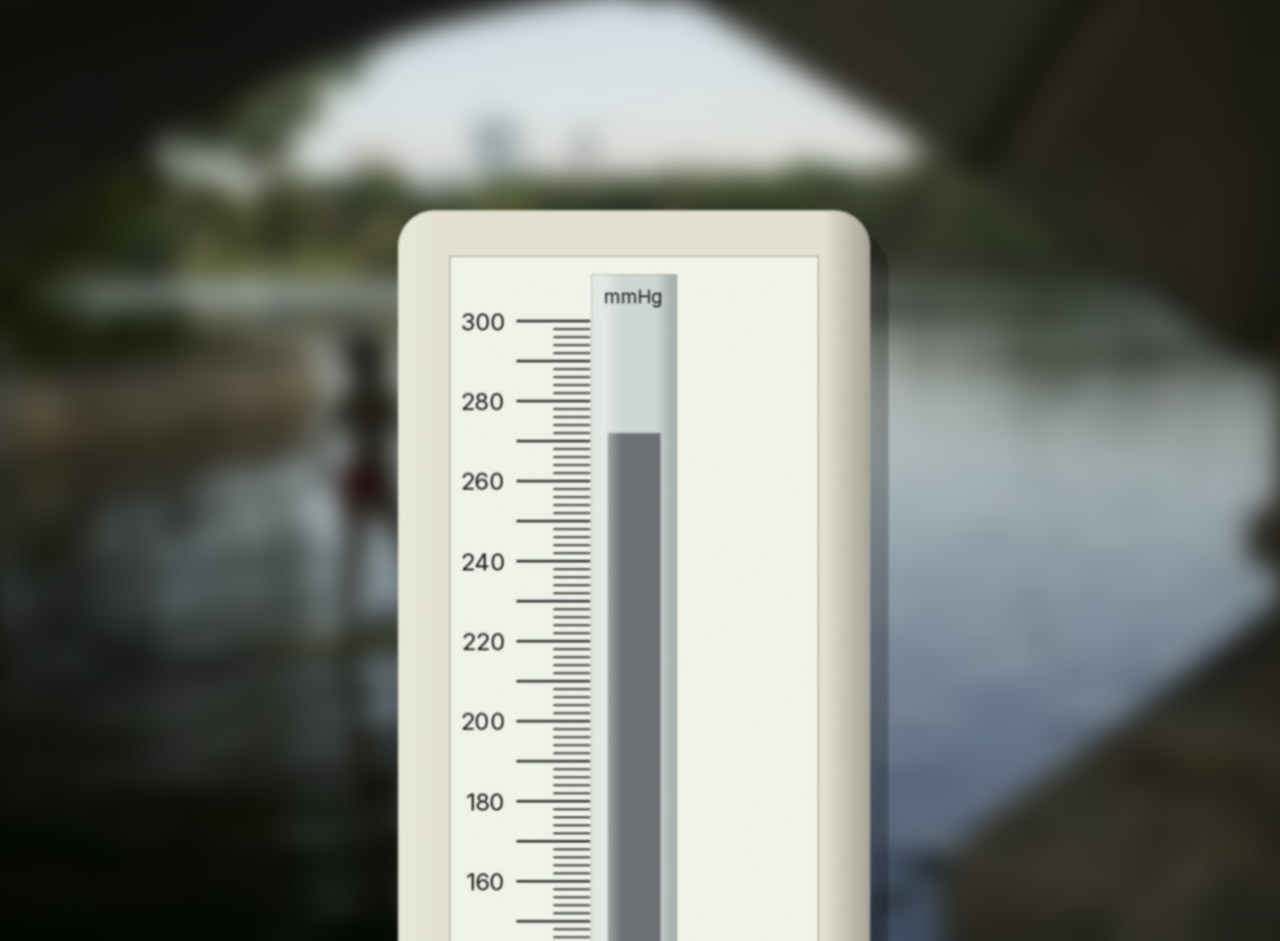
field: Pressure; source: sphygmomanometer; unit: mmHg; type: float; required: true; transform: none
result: 272 mmHg
